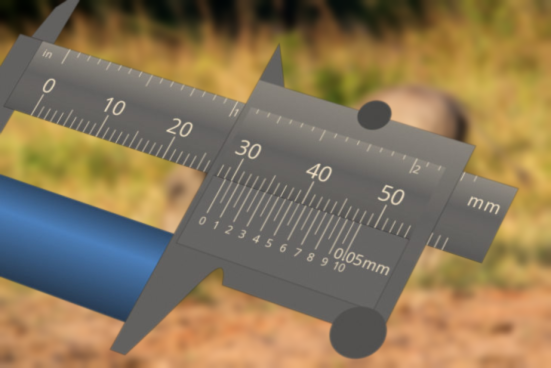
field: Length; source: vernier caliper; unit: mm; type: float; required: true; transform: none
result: 29.2 mm
